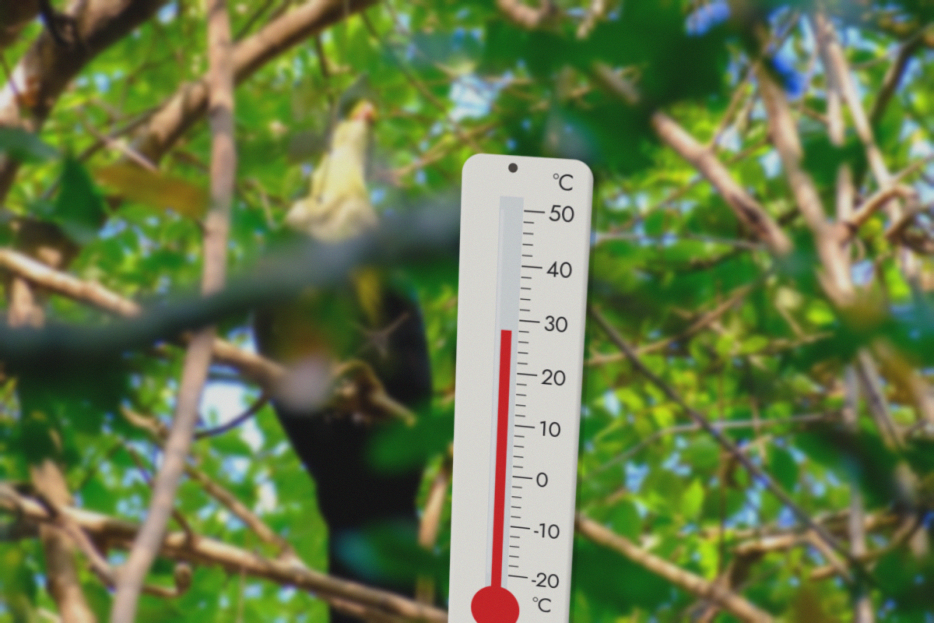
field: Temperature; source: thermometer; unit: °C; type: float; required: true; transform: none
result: 28 °C
